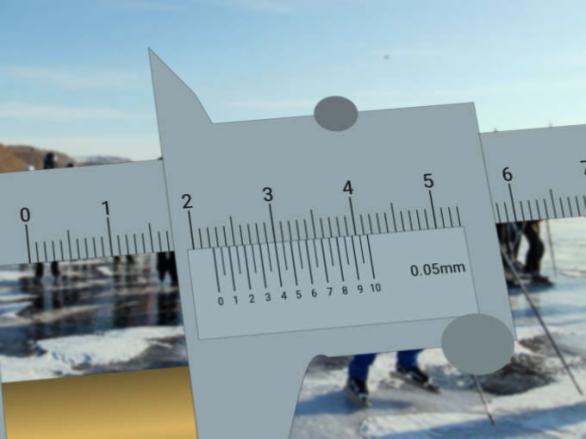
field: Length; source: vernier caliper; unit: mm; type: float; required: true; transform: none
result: 22.4 mm
